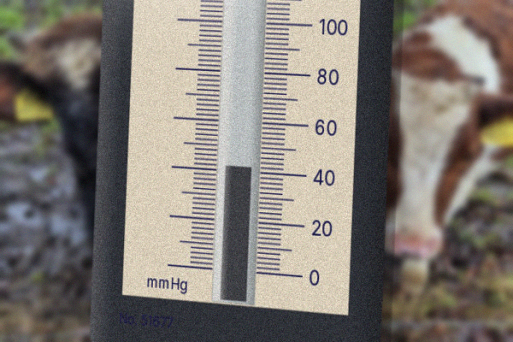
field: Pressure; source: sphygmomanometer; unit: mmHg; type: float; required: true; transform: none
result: 42 mmHg
